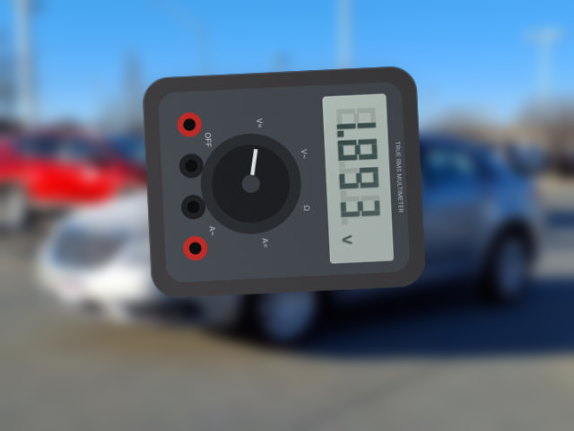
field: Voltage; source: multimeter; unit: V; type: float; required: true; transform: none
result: 1.893 V
